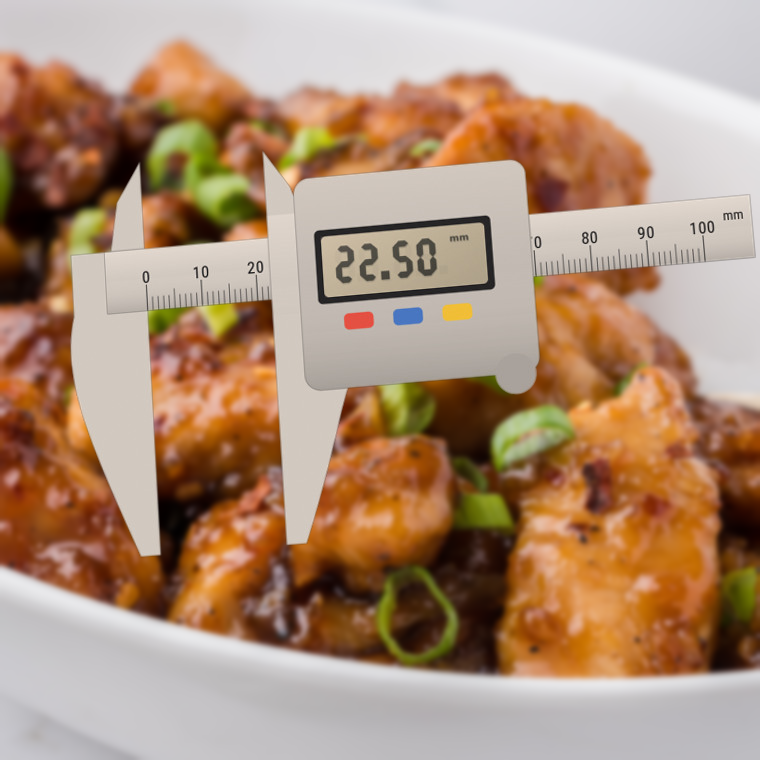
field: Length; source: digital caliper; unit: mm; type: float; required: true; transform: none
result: 22.50 mm
